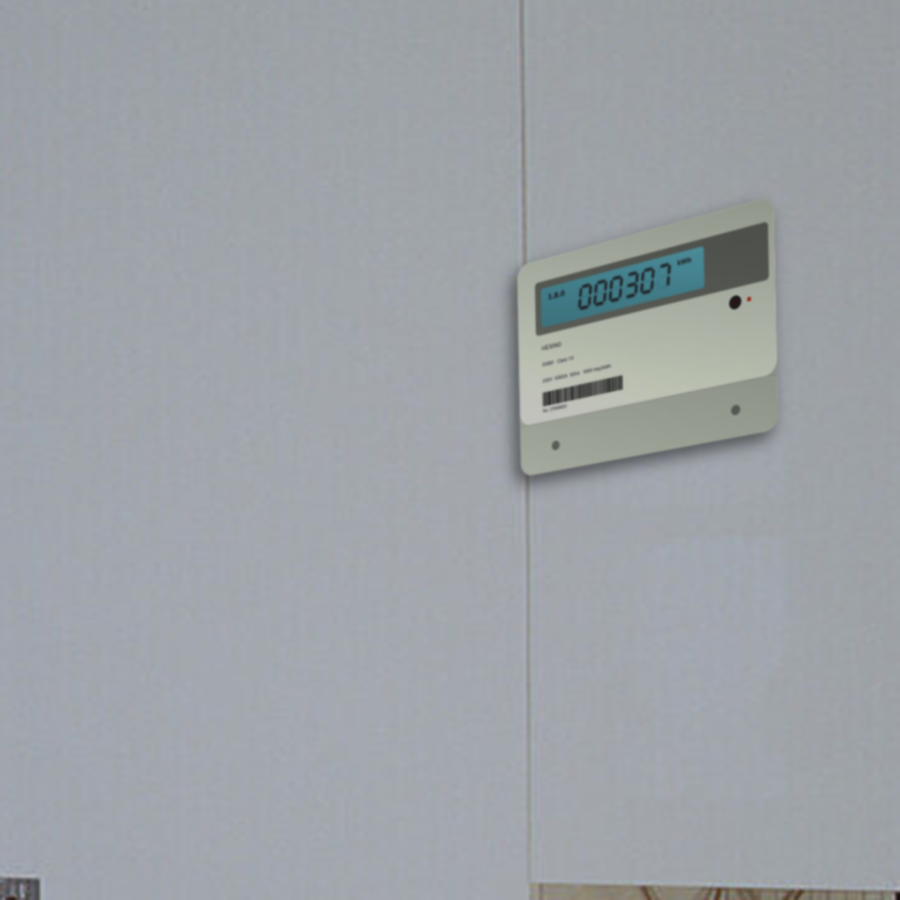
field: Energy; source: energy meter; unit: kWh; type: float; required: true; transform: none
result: 307 kWh
